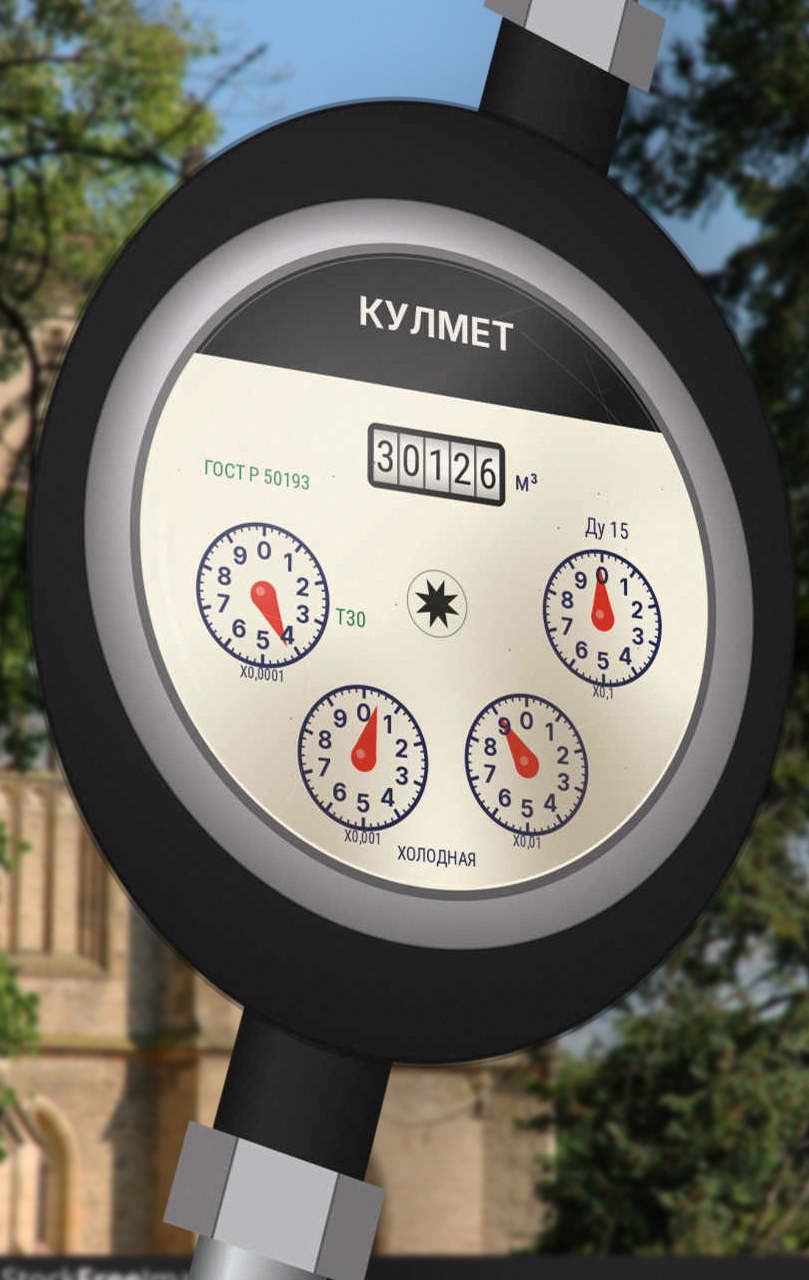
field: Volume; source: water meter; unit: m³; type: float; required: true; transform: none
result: 30125.9904 m³
